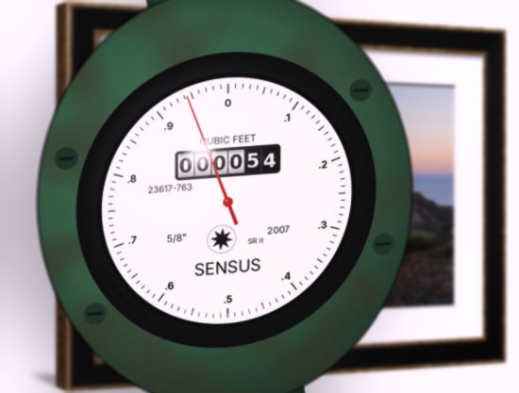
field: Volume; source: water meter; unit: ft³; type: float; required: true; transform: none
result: 53.94 ft³
